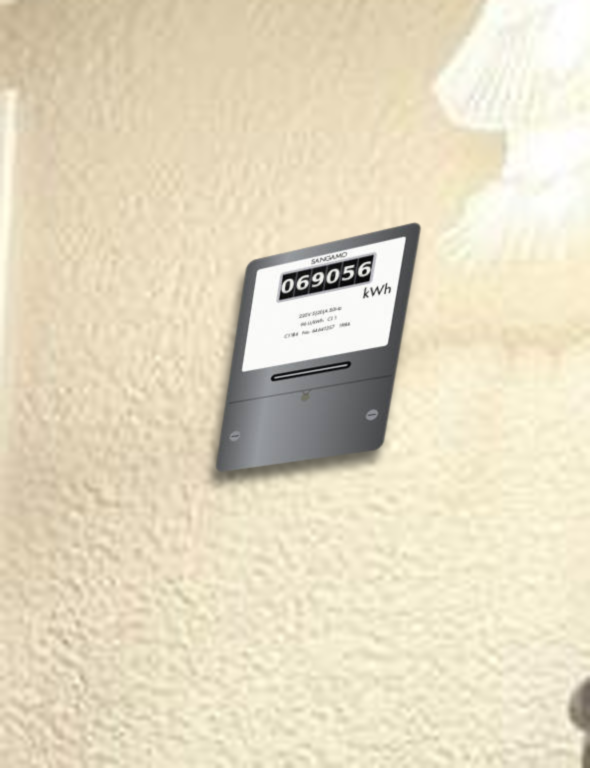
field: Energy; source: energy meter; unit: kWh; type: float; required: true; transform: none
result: 69056 kWh
